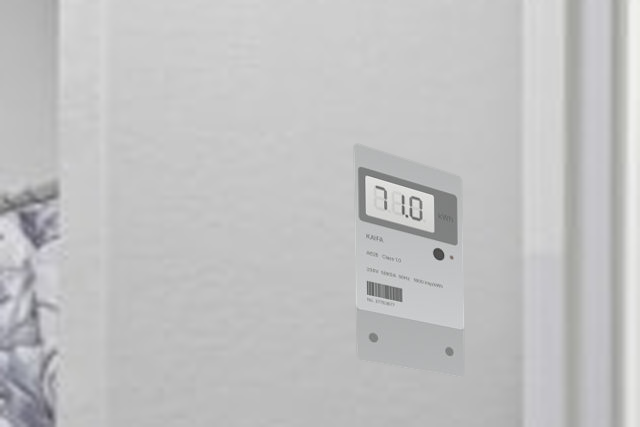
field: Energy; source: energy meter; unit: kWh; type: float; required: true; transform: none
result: 71.0 kWh
